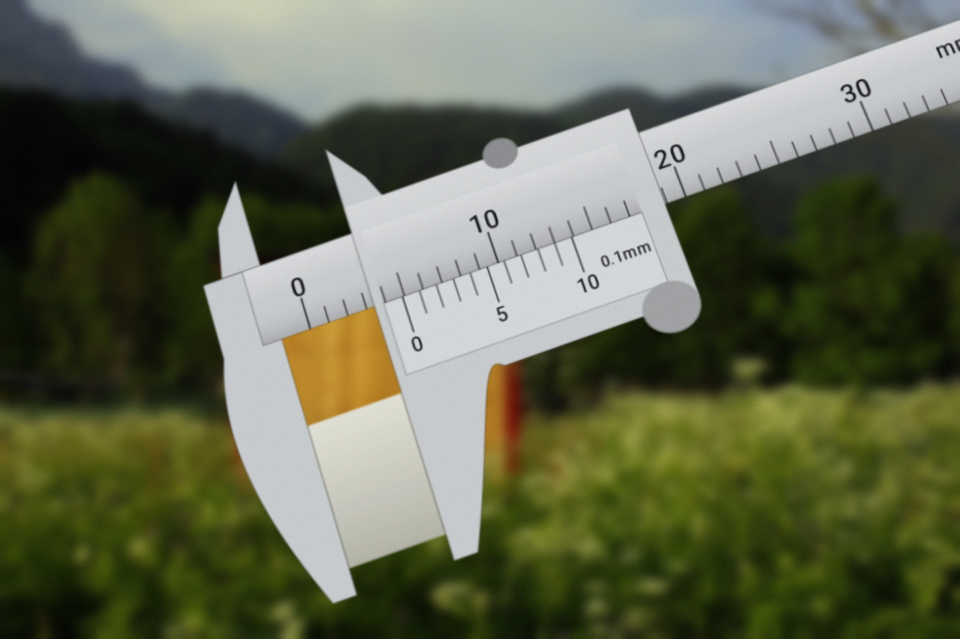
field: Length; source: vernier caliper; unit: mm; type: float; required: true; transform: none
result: 4.9 mm
